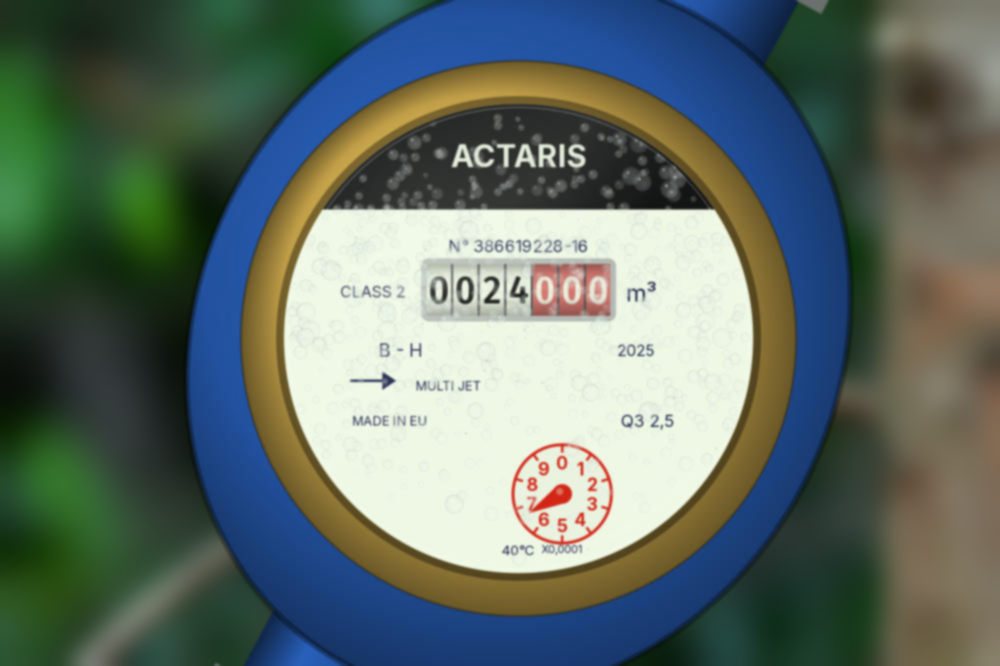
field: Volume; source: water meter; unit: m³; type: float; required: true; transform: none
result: 24.0006 m³
